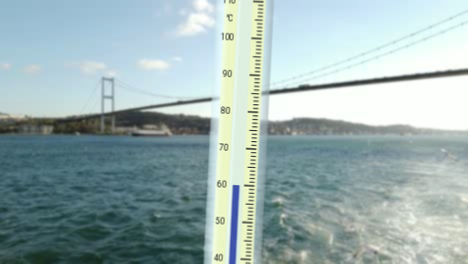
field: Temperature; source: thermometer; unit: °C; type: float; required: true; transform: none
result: 60 °C
